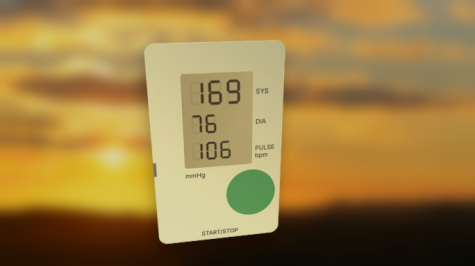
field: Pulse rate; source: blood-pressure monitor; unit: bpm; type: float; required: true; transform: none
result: 106 bpm
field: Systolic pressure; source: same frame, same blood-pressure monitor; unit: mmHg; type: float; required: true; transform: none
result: 169 mmHg
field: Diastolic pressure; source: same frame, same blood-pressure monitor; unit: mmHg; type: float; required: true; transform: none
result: 76 mmHg
